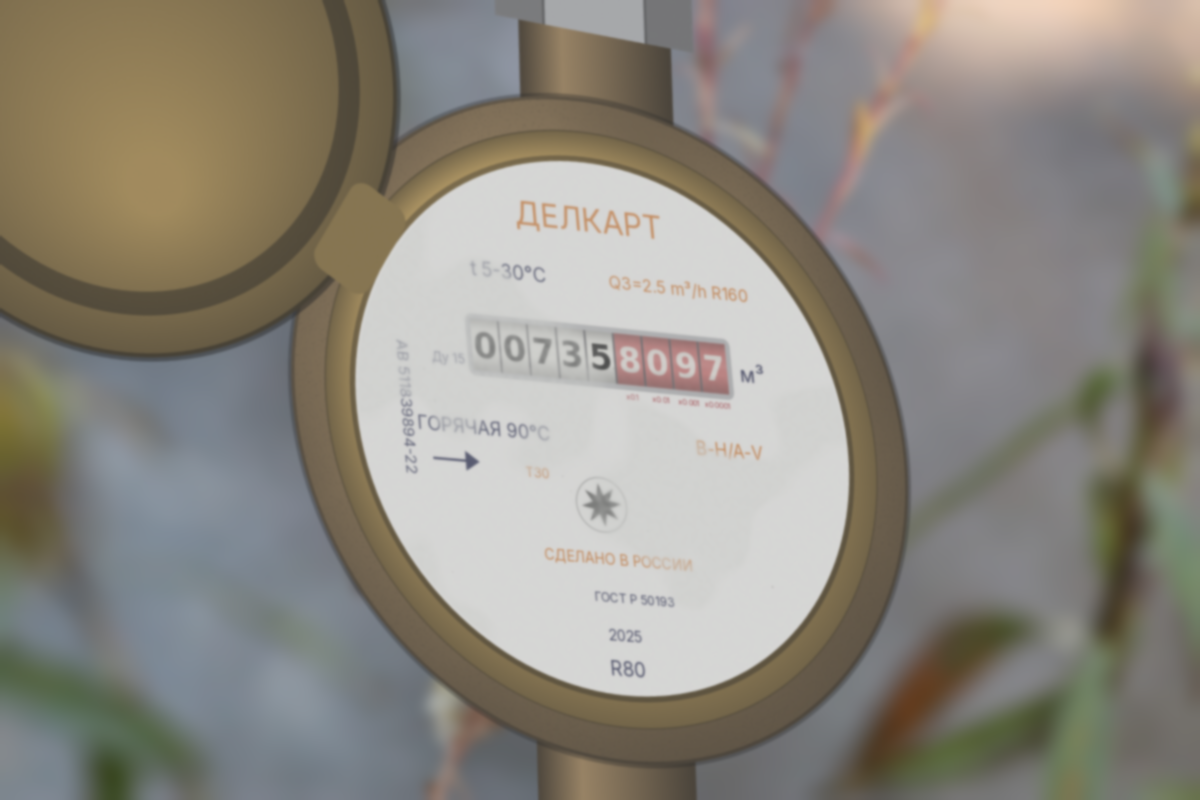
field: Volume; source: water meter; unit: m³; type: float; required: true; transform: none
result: 735.8097 m³
